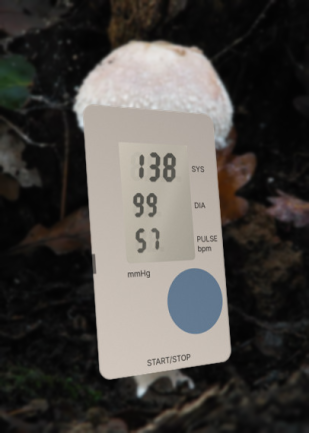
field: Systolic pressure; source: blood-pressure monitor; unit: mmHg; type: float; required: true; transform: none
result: 138 mmHg
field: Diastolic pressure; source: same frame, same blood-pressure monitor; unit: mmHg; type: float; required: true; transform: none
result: 99 mmHg
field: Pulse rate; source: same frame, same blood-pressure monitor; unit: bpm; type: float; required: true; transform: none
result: 57 bpm
